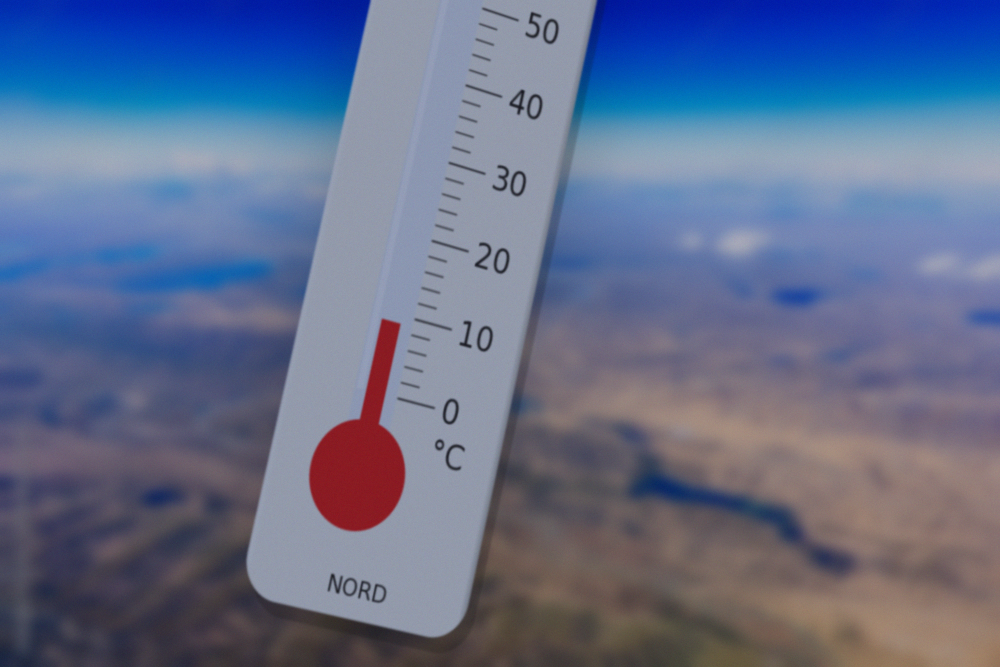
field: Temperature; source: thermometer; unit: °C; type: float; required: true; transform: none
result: 9 °C
